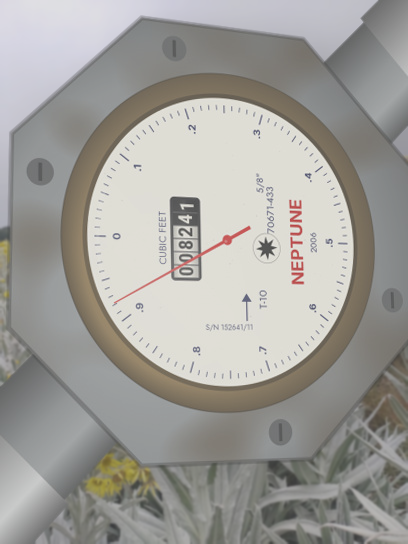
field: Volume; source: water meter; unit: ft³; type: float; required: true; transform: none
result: 8240.92 ft³
